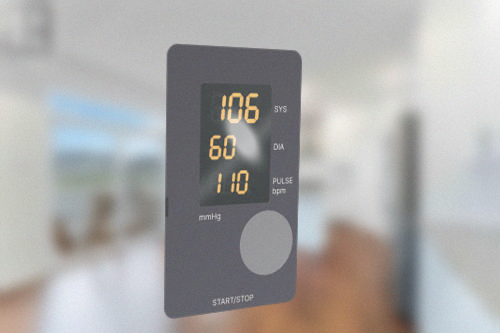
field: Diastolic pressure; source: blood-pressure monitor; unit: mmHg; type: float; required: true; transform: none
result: 60 mmHg
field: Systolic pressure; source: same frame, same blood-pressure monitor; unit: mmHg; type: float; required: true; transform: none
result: 106 mmHg
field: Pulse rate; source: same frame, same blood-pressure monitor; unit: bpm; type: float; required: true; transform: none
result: 110 bpm
